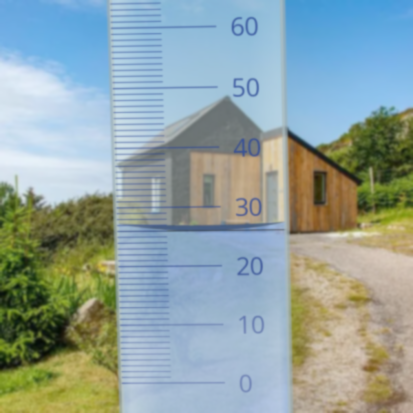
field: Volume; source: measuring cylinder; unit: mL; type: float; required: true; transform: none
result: 26 mL
